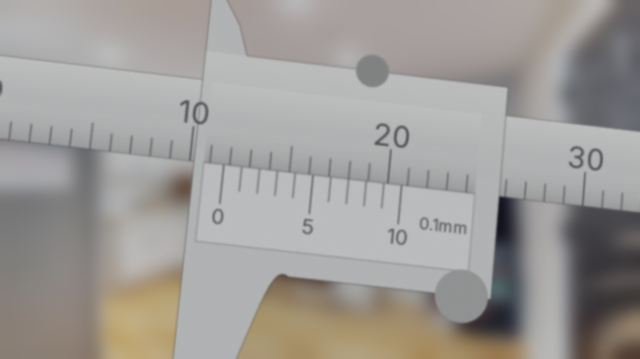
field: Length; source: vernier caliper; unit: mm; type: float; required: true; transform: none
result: 11.7 mm
